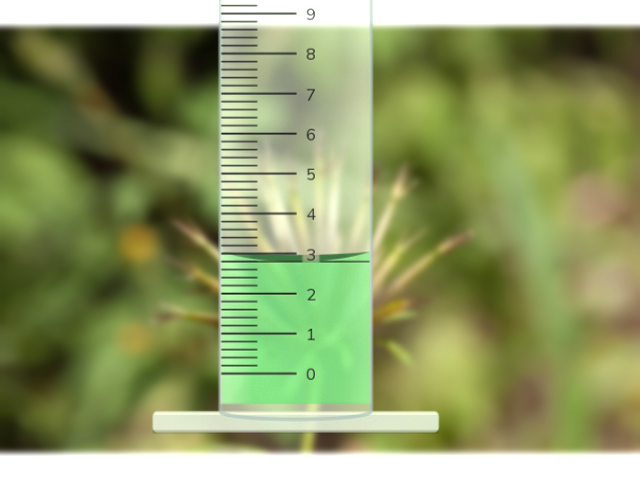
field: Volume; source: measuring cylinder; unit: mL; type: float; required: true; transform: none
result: 2.8 mL
